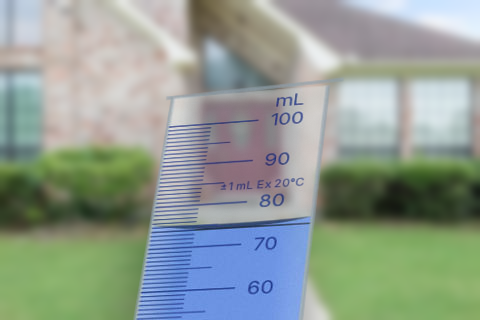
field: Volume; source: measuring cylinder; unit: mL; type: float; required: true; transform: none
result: 74 mL
